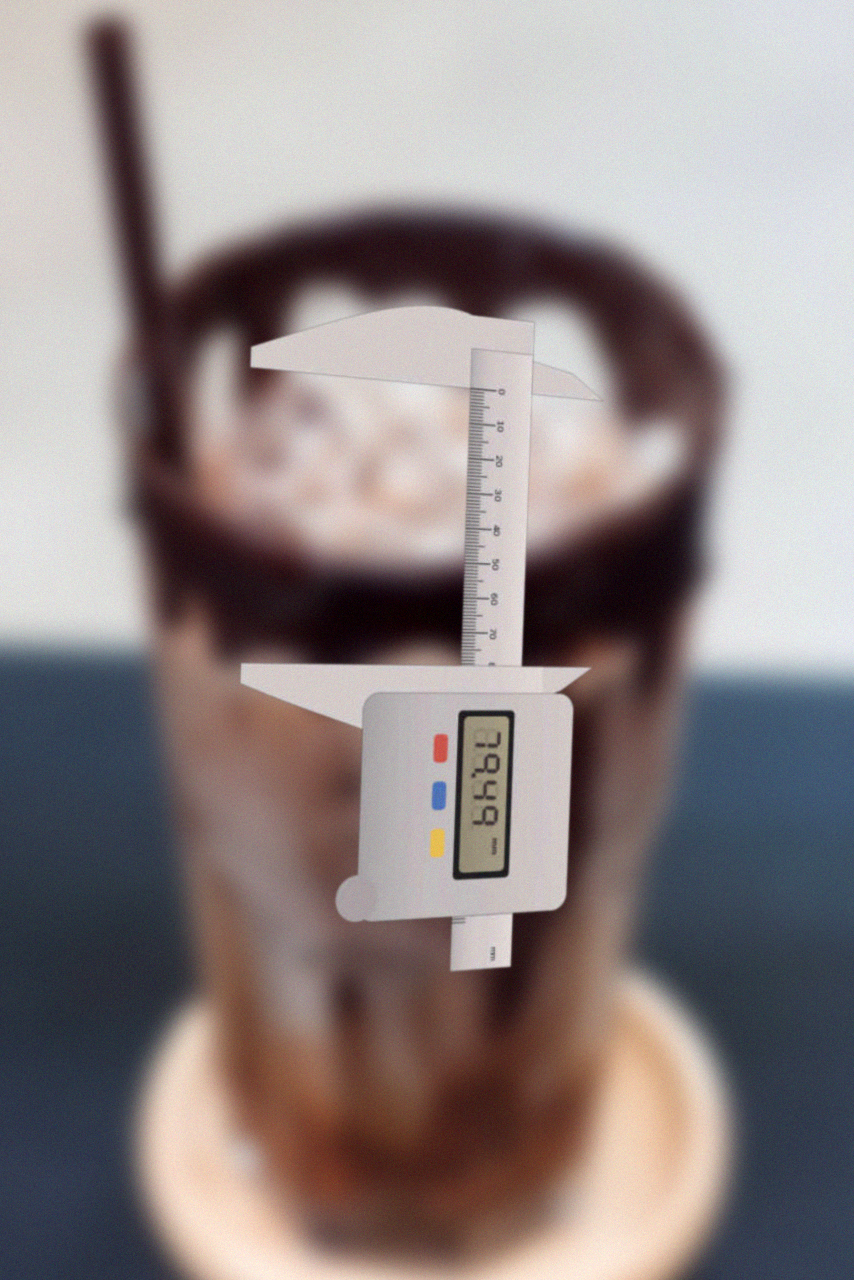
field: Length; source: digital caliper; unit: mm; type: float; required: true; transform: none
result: 79.49 mm
